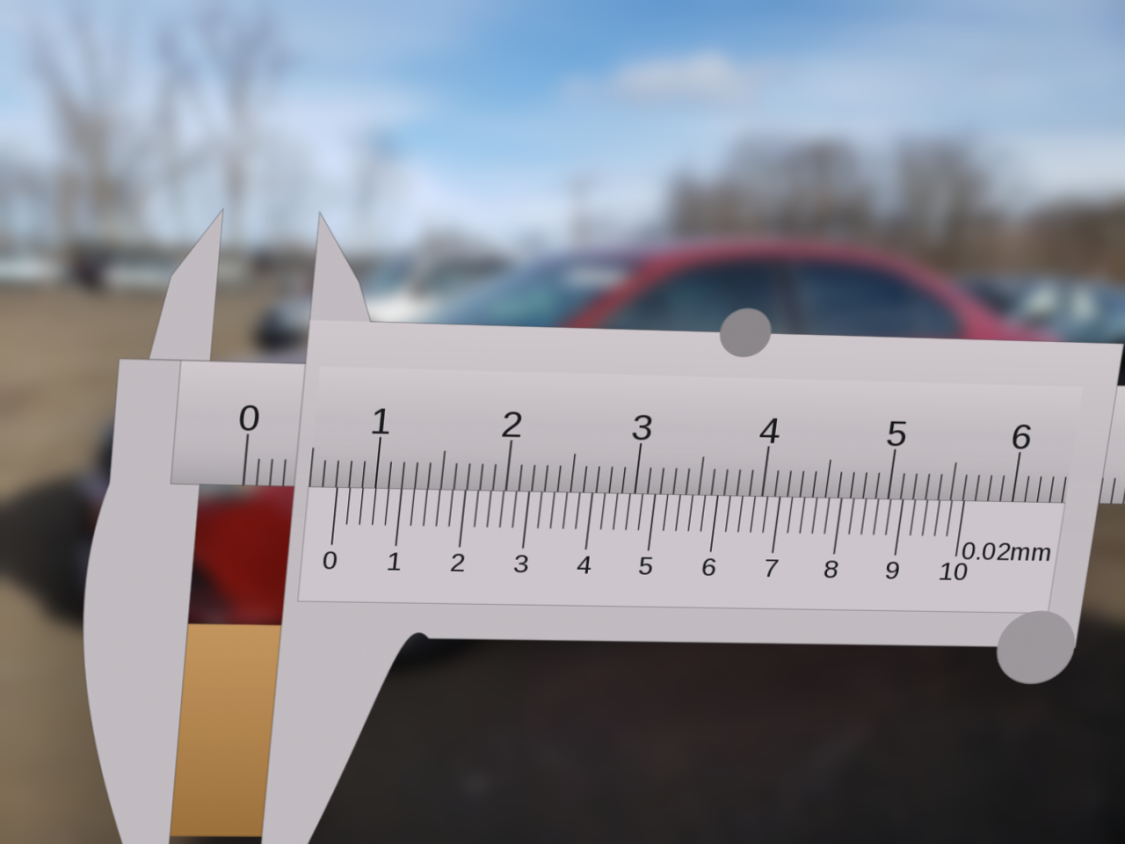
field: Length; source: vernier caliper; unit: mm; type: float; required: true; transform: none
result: 7.1 mm
